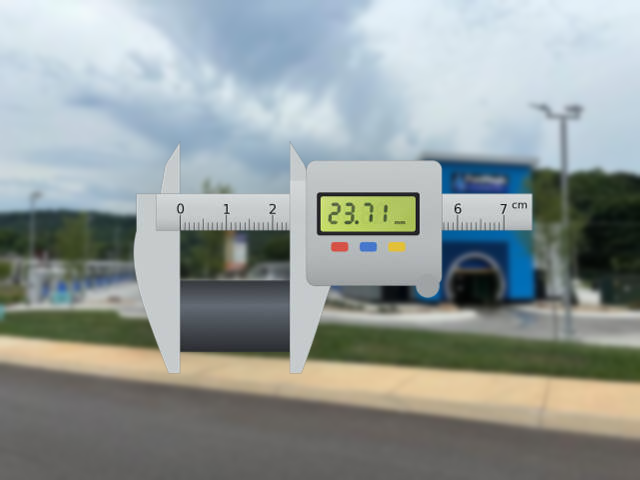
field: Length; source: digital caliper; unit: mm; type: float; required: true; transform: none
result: 23.71 mm
